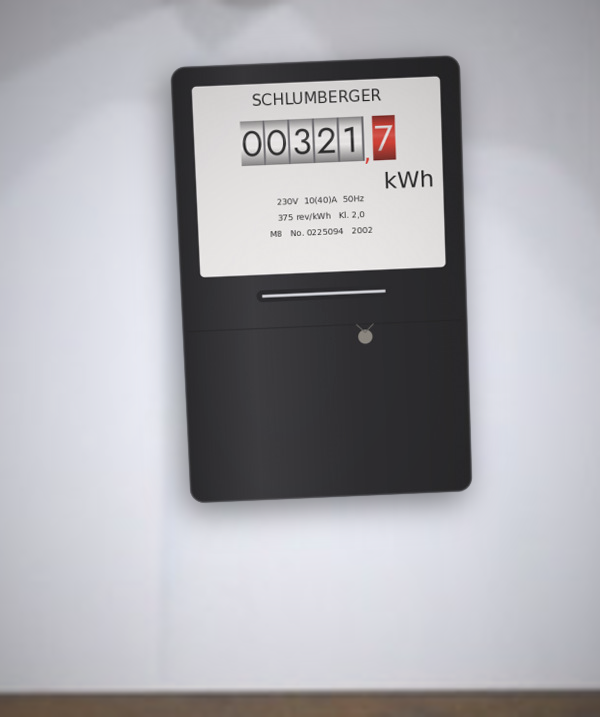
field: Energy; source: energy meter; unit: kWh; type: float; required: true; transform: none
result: 321.7 kWh
